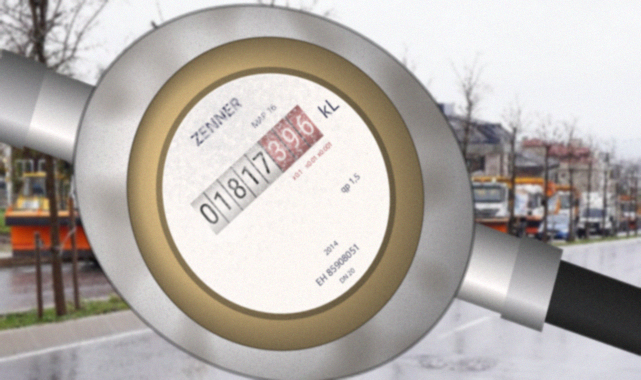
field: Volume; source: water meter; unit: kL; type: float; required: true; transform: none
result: 1817.396 kL
